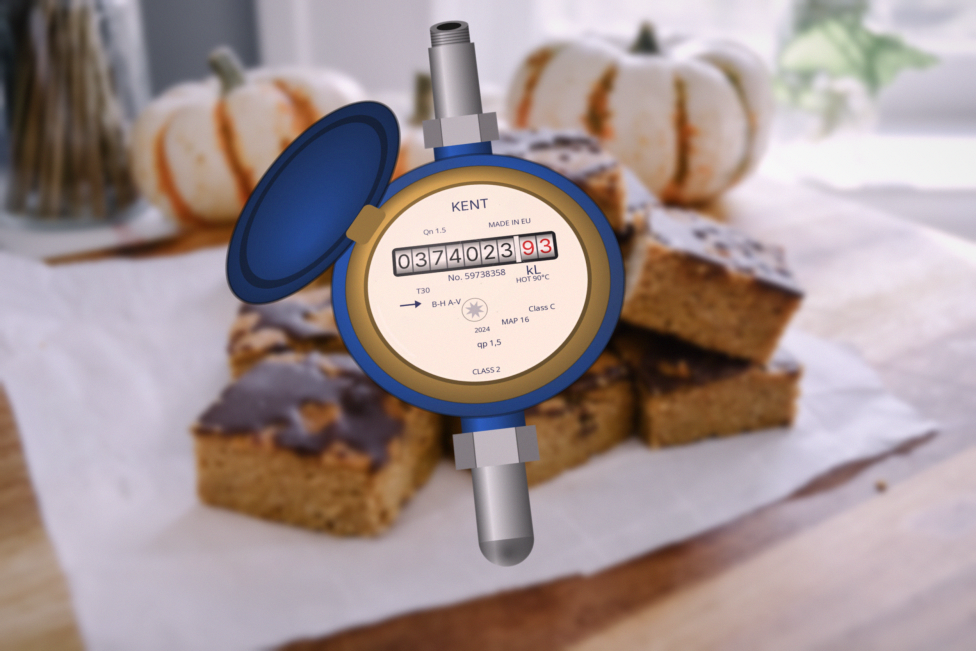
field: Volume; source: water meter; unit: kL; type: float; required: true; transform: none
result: 374023.93 kL
